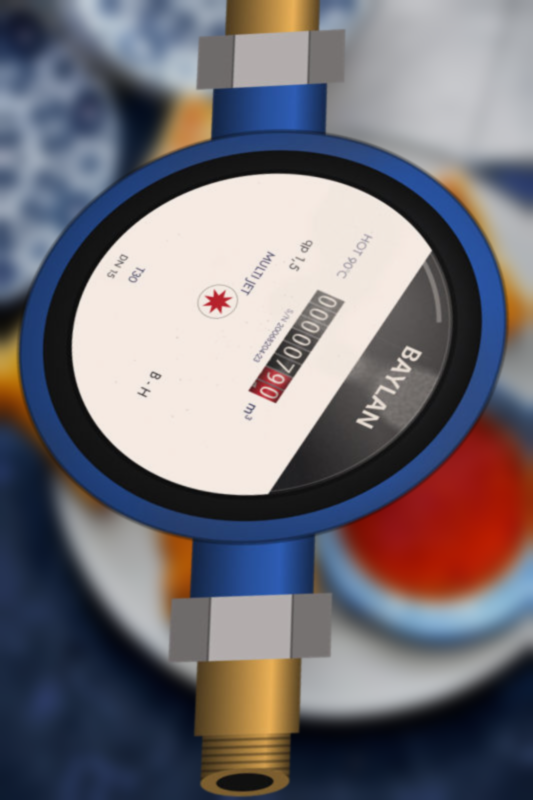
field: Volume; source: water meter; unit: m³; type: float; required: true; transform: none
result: 7.90 m³
